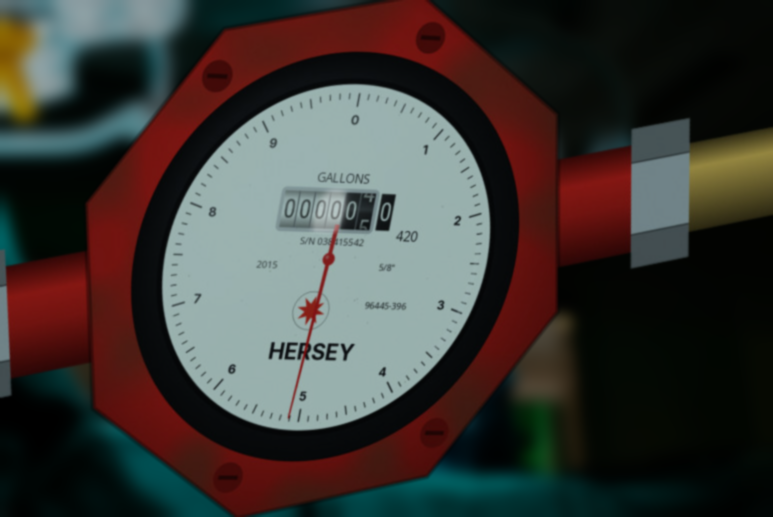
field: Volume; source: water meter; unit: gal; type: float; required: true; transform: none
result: 45.1 gal
